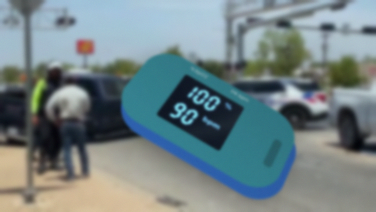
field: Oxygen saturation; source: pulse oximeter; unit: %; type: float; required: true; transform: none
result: 100 %
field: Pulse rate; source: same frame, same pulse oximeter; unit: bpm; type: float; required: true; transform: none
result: 90 bpm
